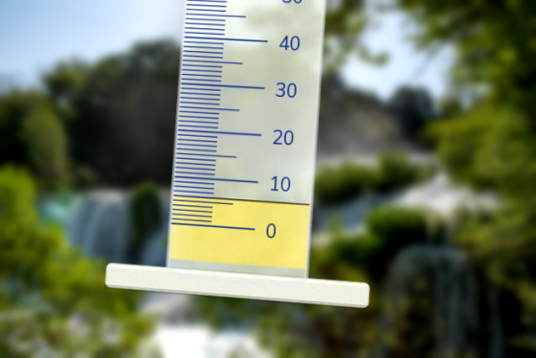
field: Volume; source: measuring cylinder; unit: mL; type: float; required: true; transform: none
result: 6 mL
